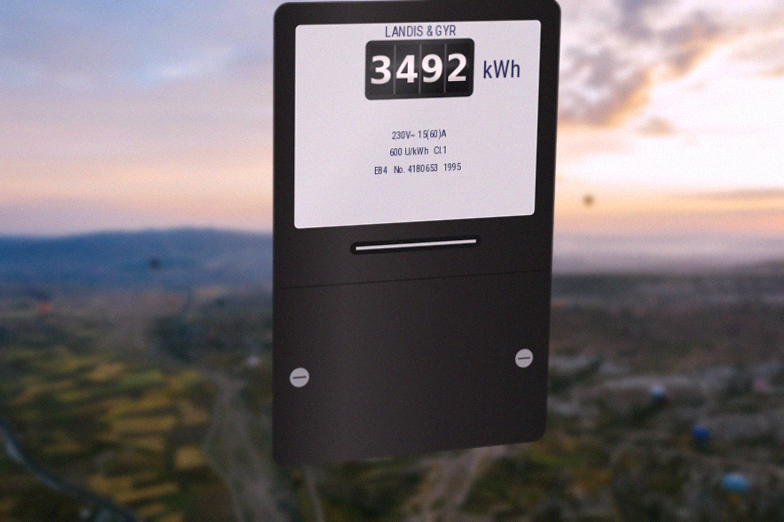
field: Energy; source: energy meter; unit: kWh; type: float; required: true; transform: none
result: 3492 kWh
